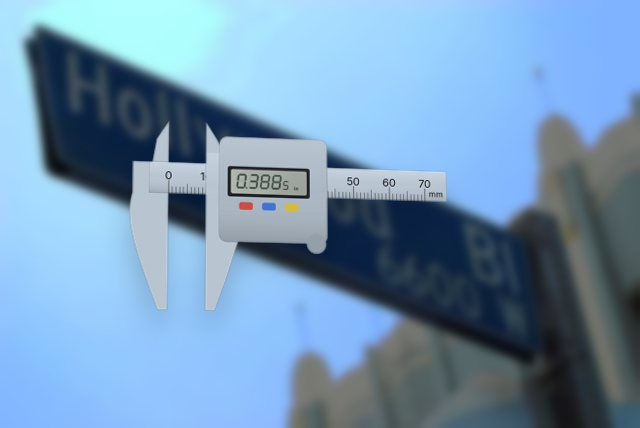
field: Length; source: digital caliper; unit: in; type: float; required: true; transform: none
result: 0.3885 in
